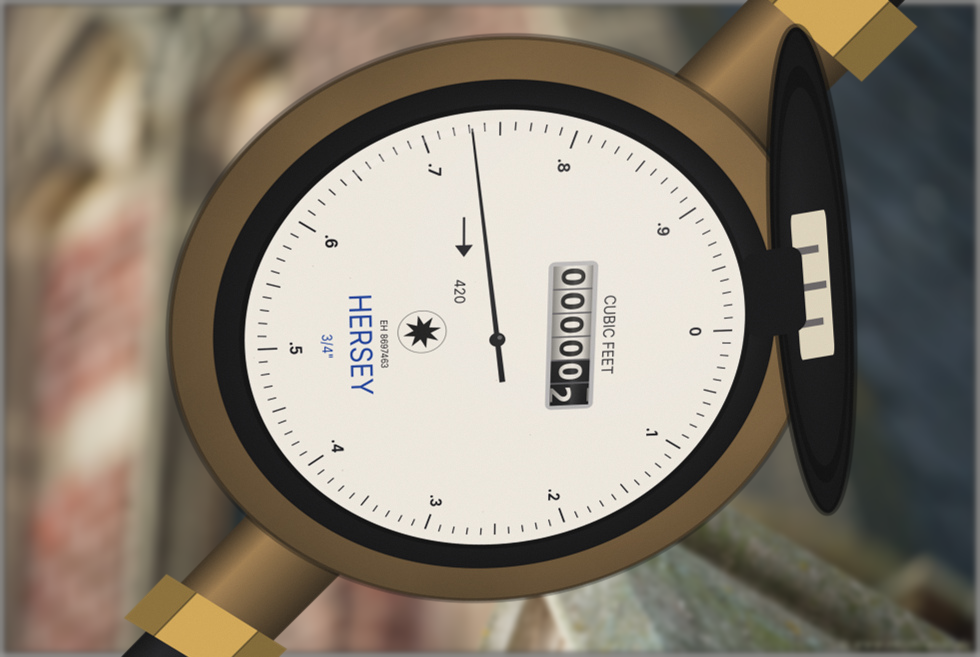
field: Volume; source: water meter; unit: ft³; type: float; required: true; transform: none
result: 1.73 ft³
